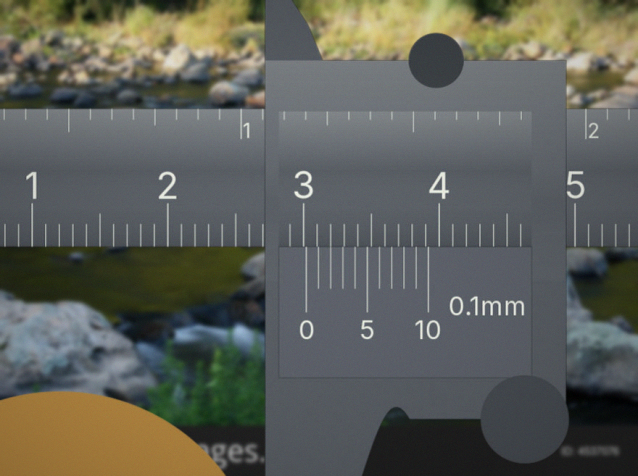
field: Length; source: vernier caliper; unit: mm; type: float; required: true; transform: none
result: 30.2 mm
